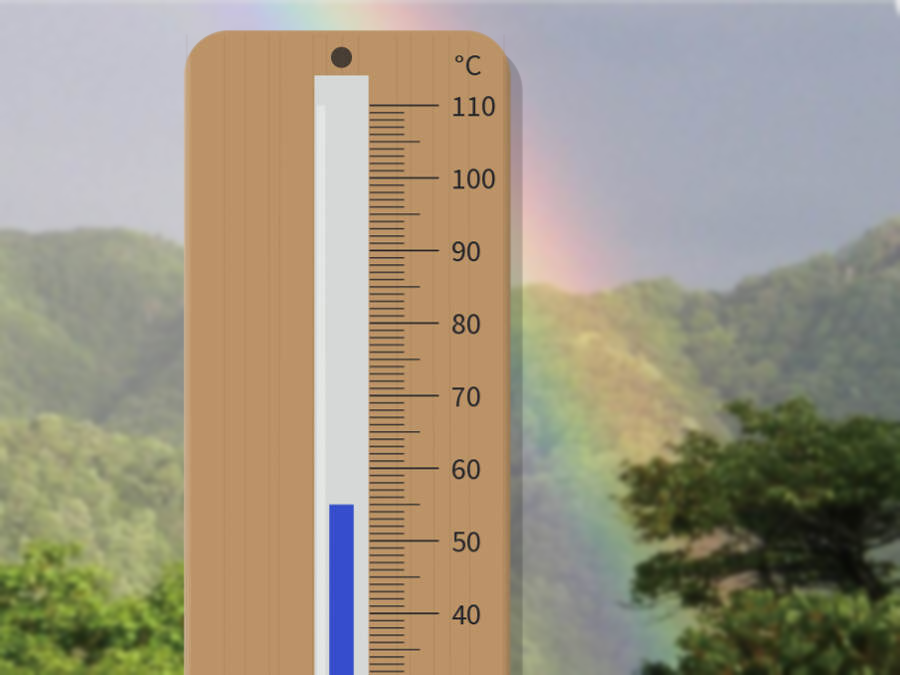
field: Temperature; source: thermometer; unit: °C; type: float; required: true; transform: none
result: 55 °C
